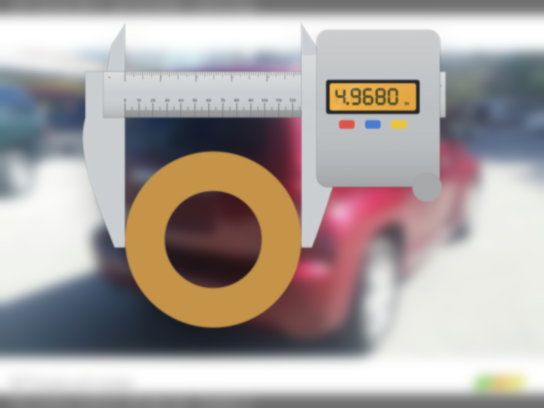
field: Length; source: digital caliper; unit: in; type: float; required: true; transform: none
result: 4.9680 in
